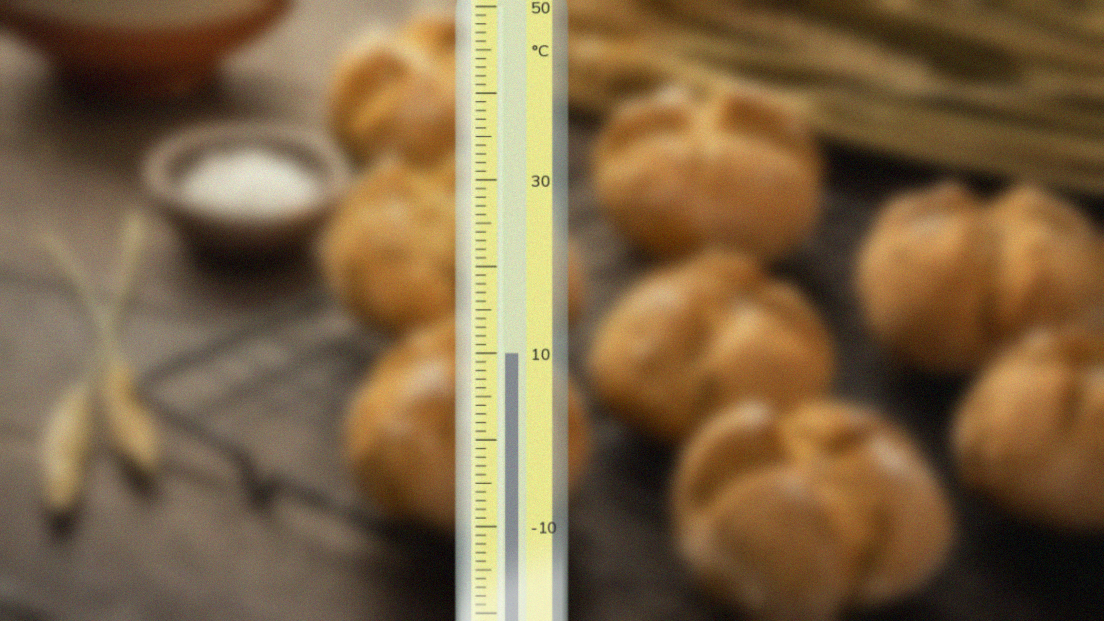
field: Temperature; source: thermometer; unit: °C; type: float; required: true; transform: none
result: 10 °C
